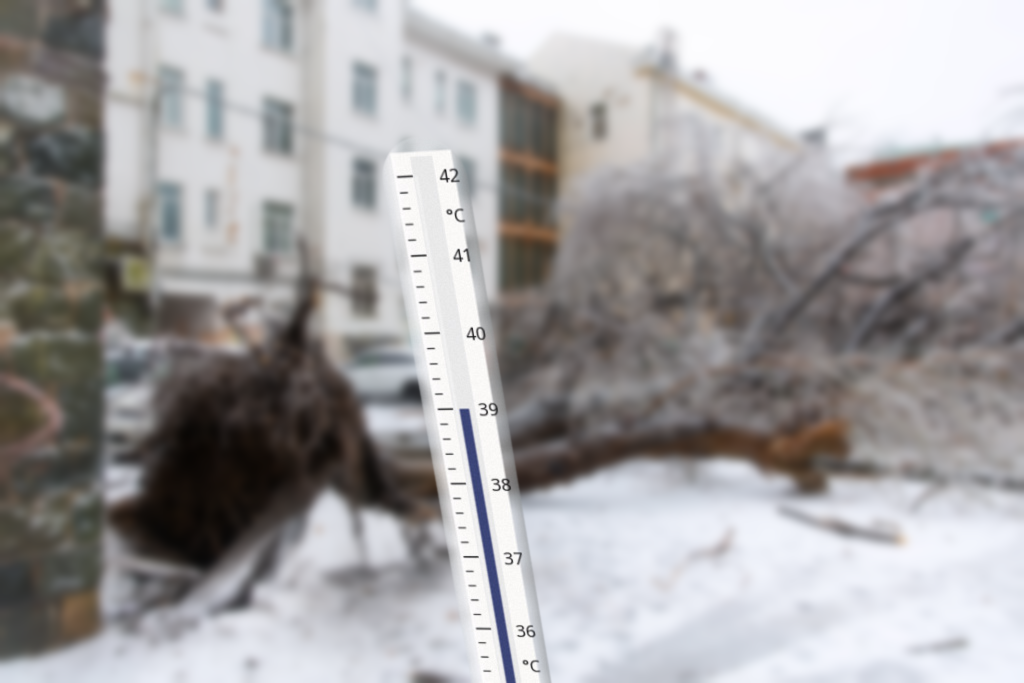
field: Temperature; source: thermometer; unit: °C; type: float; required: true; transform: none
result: 39 °C
